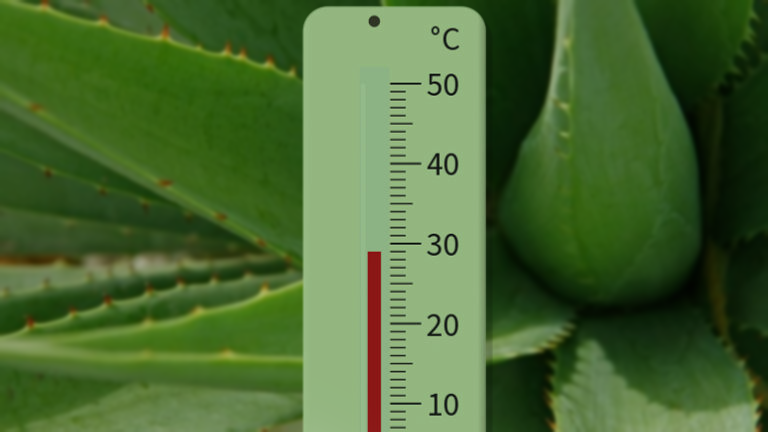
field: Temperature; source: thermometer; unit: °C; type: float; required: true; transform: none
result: 29 °C
